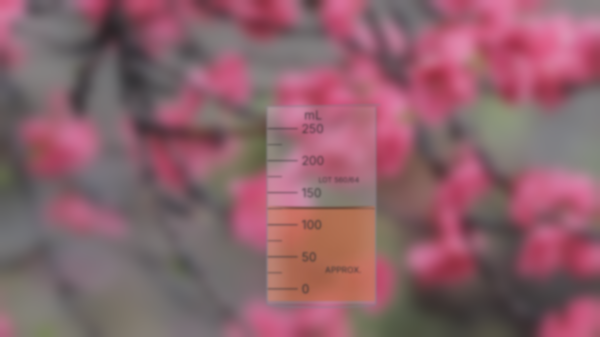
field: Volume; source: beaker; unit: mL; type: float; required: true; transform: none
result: 125 mL
